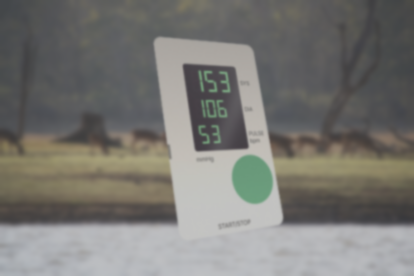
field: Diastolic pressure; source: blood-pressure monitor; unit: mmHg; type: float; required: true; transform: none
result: 106 mmHg
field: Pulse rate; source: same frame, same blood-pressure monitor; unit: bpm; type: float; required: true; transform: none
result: 53 bpm
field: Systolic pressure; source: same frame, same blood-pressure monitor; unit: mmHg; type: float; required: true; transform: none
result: 153 mmHg
